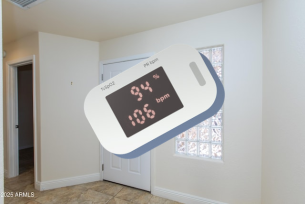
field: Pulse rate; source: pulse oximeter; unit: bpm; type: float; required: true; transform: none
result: 106 bpm
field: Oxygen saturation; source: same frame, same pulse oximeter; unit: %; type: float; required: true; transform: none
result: 94 %
